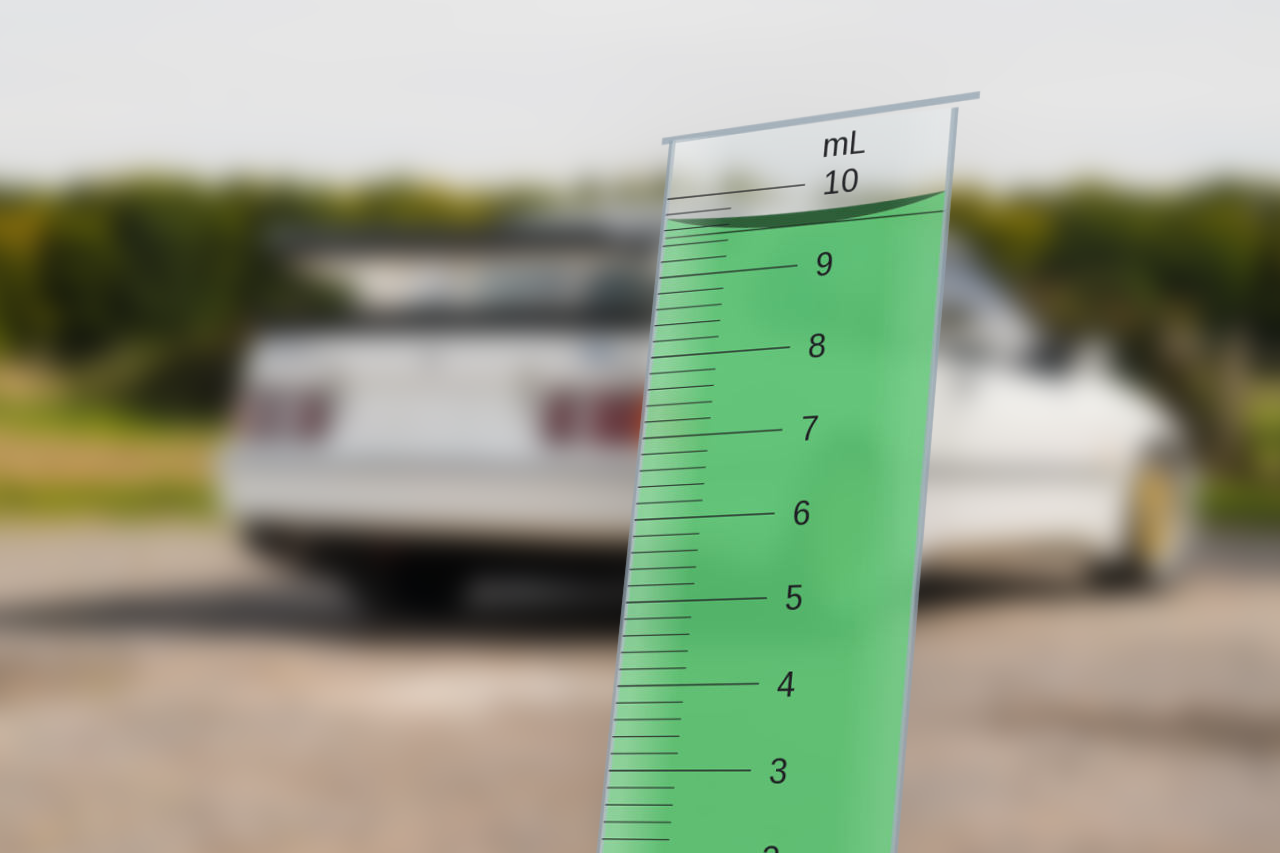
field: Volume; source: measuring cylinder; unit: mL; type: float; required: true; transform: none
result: 9.5 mL
